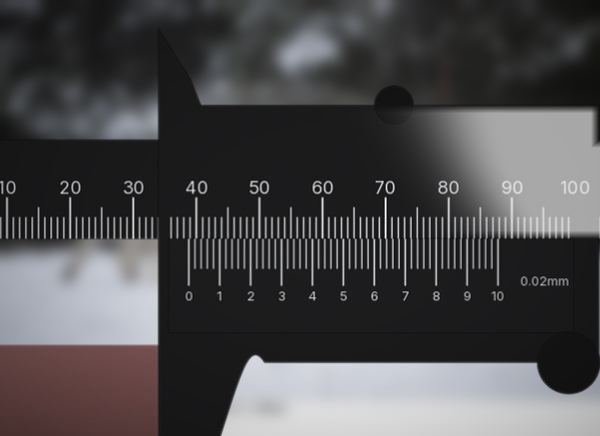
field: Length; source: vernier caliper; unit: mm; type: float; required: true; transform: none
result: 38.8 mm
